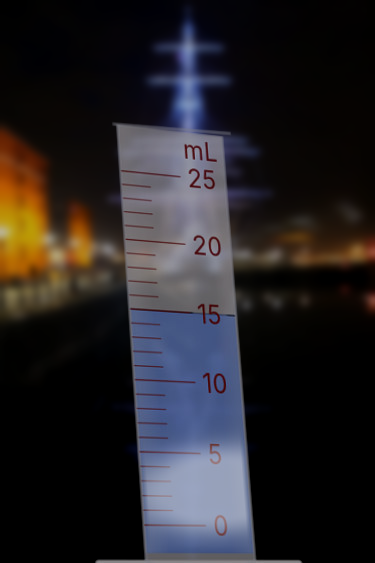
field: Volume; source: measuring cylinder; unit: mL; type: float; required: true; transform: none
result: 15 mL
